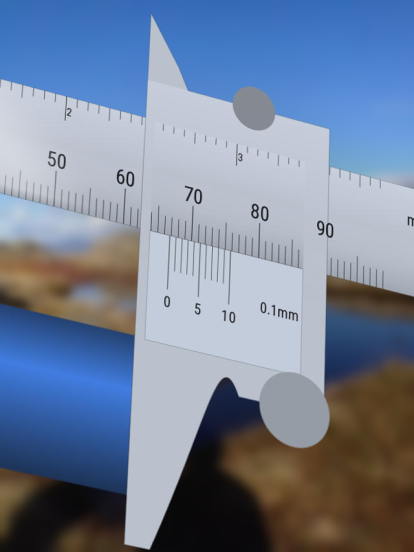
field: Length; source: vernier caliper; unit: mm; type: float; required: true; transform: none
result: 66.8 mm
